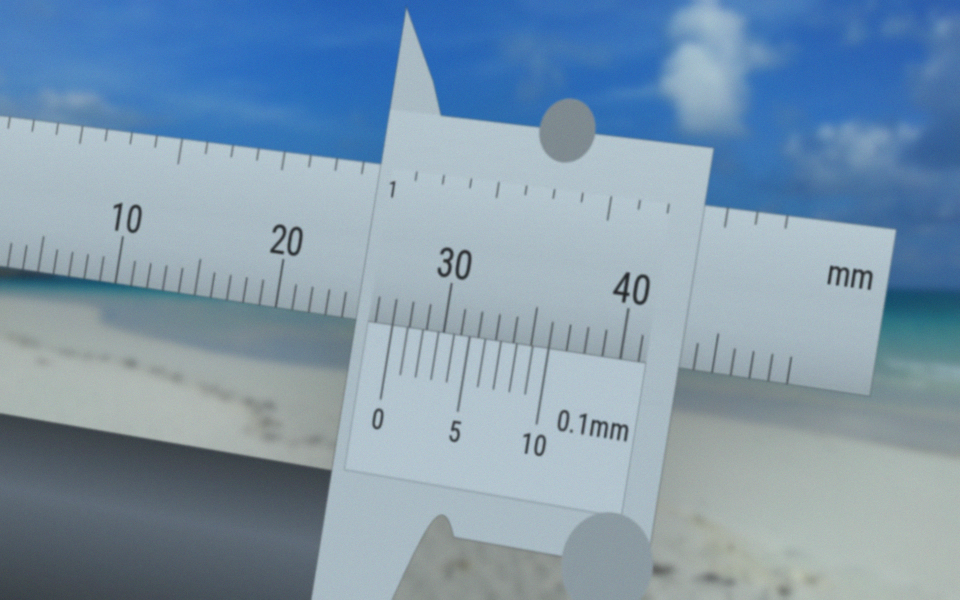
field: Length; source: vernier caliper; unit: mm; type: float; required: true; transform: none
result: 27.0 mm
